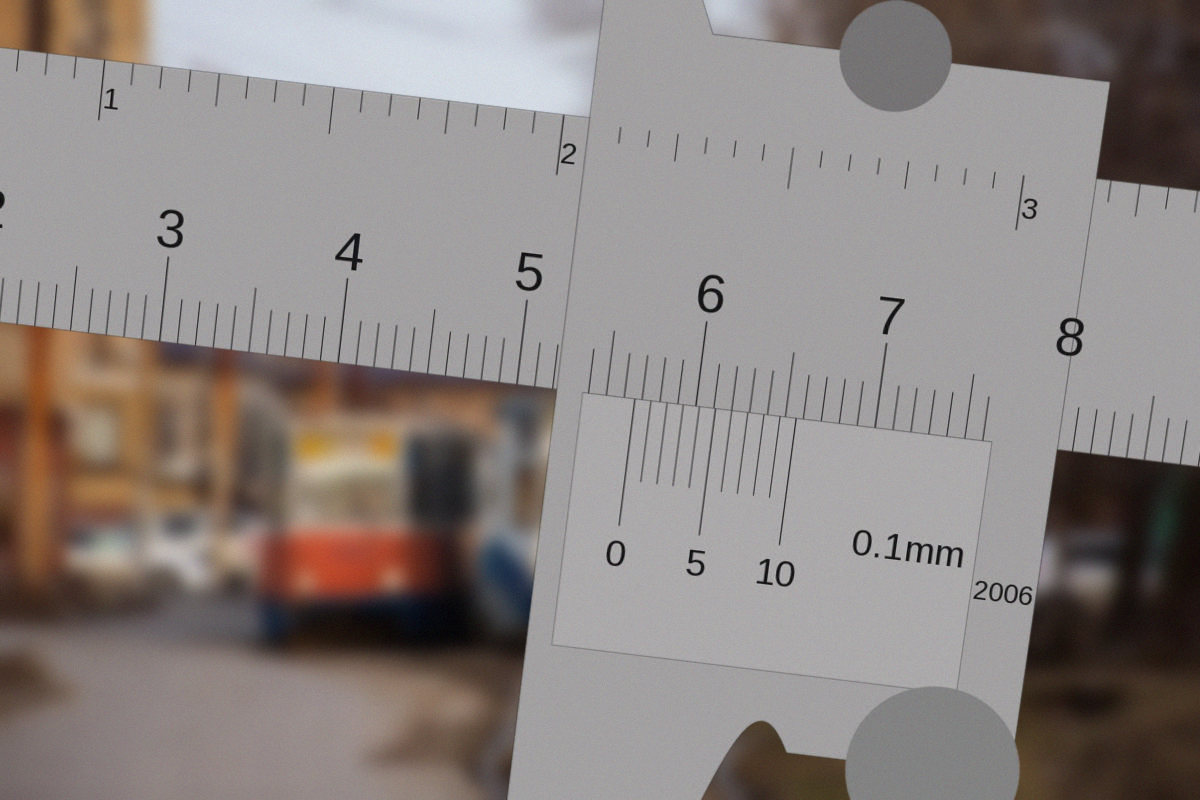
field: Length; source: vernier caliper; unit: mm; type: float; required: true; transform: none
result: 56.6 mm
